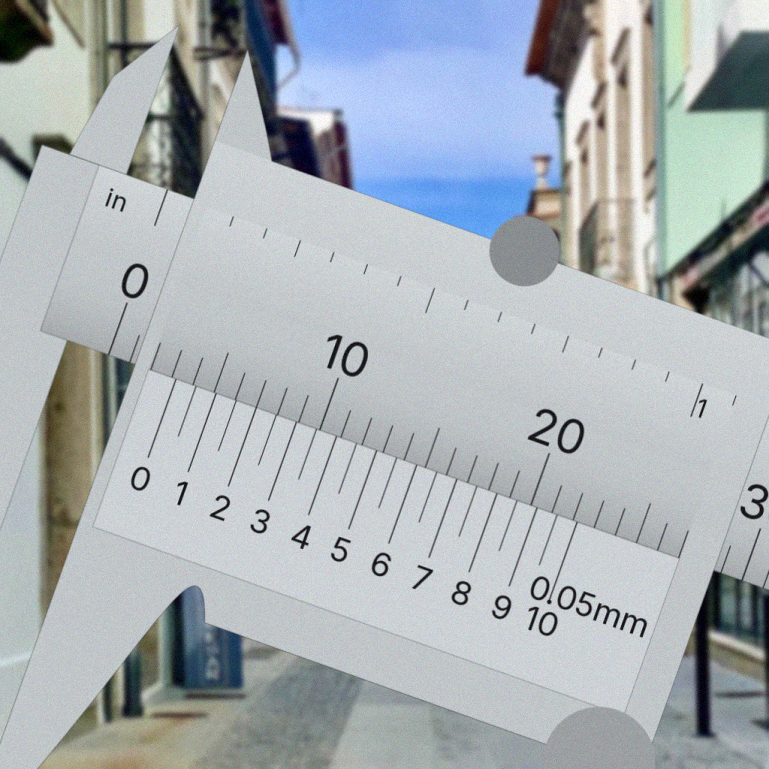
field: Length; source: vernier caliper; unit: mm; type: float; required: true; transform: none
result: 3.20 mm
